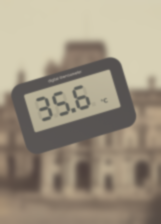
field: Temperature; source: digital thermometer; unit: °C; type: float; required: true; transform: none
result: 35.6 °C
